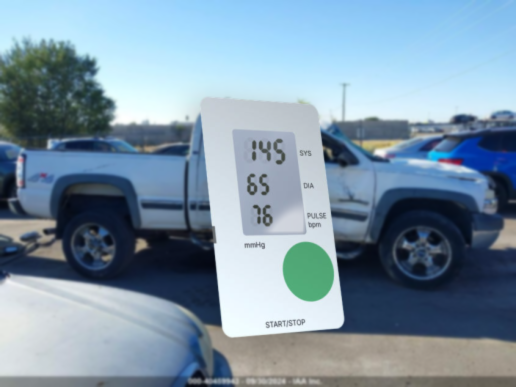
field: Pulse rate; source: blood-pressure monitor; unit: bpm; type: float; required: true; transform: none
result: 76 bpm
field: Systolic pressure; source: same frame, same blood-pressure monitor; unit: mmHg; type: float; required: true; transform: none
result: 145 mmHg
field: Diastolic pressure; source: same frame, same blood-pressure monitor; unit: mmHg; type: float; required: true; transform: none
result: 65 mmHg
